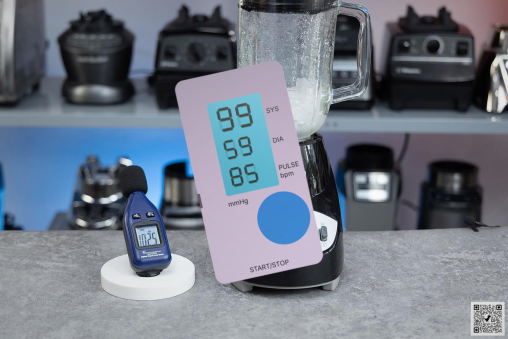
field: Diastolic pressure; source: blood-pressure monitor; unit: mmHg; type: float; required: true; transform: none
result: 59 mmHg
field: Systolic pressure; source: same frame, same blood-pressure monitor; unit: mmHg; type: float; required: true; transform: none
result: 99 mmHg
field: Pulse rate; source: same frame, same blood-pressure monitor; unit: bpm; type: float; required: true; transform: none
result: 85 bpm
